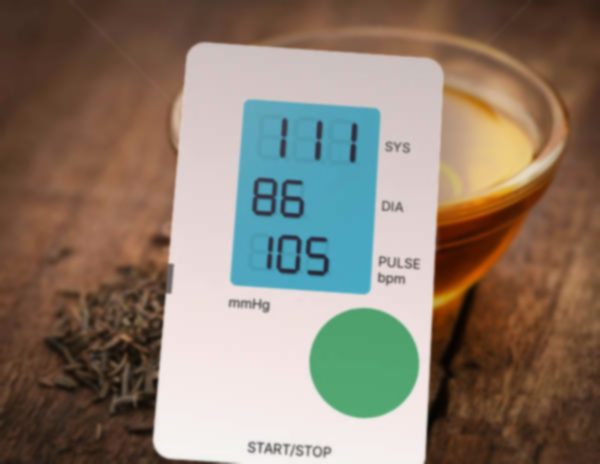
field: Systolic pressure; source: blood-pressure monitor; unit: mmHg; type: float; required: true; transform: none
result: 111 mmHg
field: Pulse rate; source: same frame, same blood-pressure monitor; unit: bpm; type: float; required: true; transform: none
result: 105 bpm
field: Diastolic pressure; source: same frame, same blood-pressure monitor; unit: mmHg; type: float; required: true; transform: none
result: 86 mmHg
